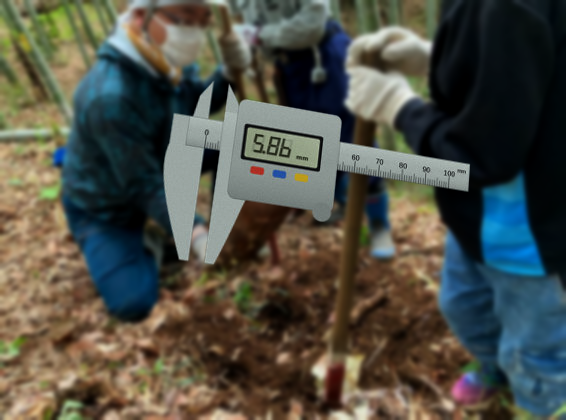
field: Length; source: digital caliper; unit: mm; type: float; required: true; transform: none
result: 5.86 mm
